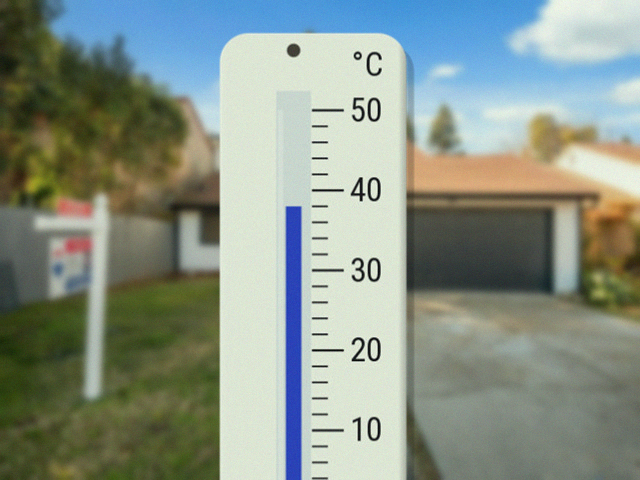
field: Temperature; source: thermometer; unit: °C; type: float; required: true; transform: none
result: 38 °C
